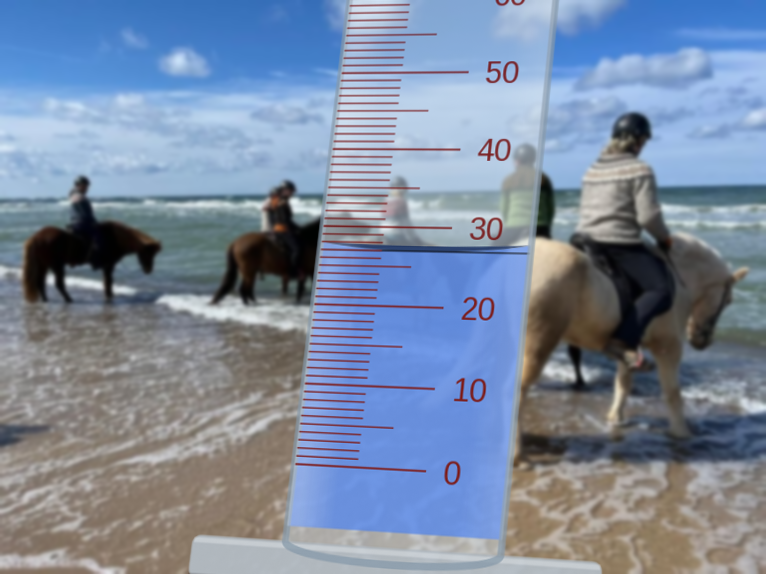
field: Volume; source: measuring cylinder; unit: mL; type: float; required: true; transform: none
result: 27 mL
